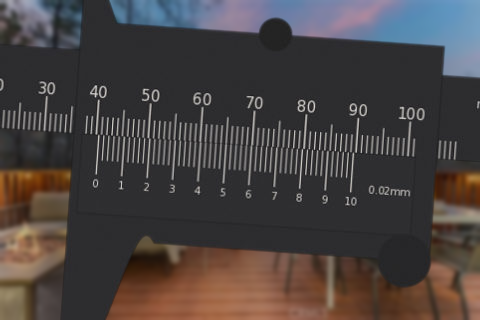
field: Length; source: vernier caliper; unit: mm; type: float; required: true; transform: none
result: 40.5 mm
